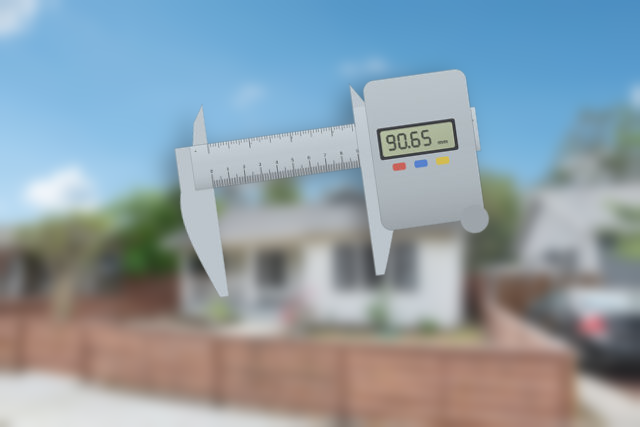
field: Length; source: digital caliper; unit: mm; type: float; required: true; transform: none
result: 90.65 mm
